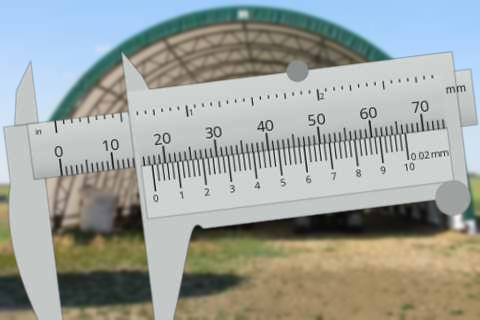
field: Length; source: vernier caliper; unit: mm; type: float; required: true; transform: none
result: 17.5 mm
